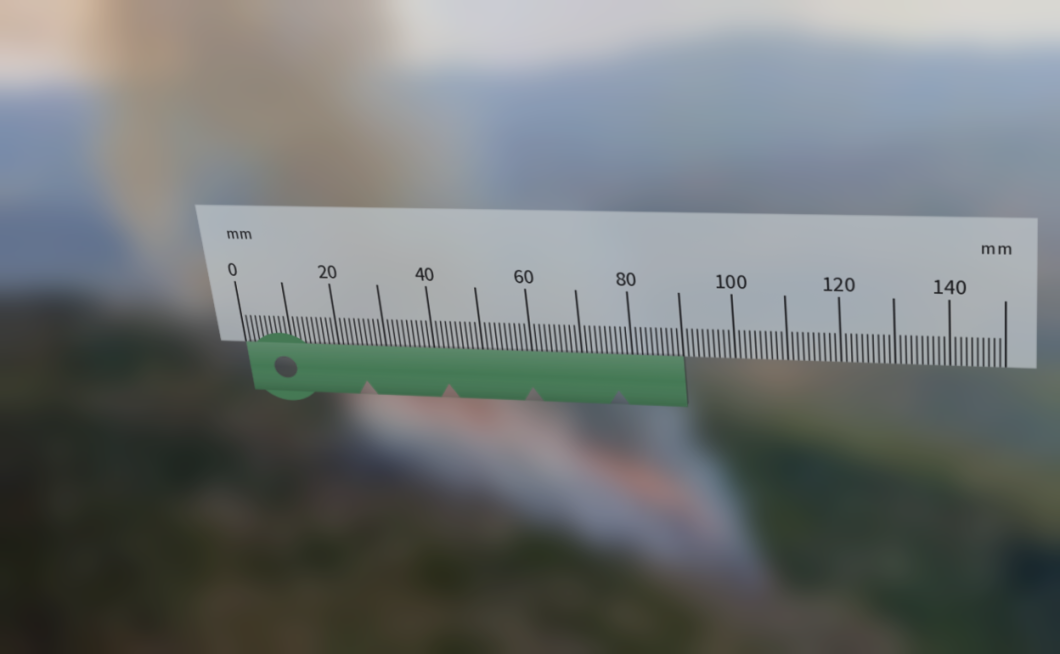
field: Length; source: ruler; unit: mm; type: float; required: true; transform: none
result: 90 mm
